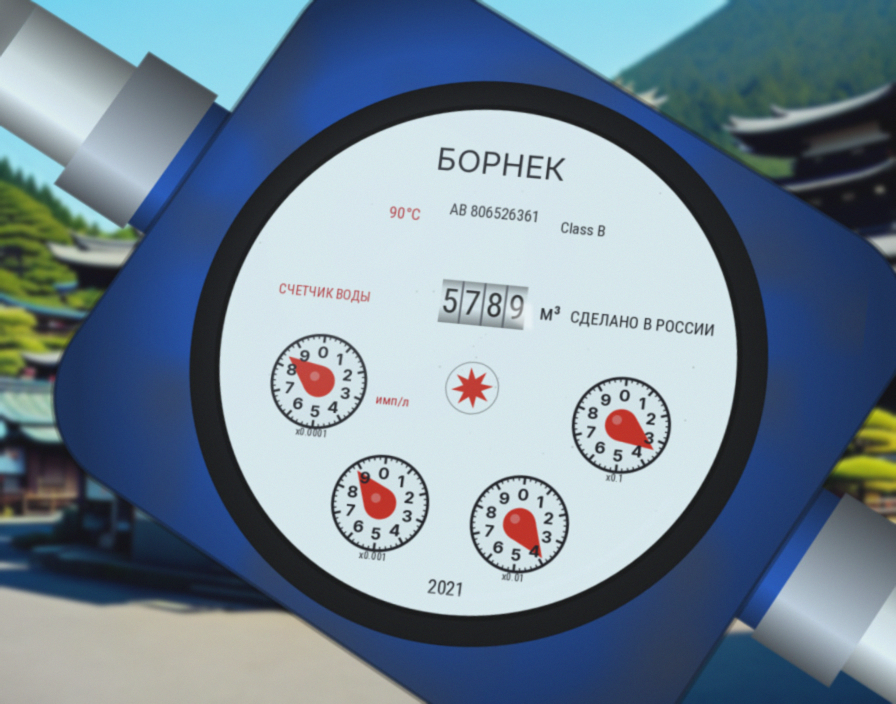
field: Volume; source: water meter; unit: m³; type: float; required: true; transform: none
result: 5789.3388 m³
